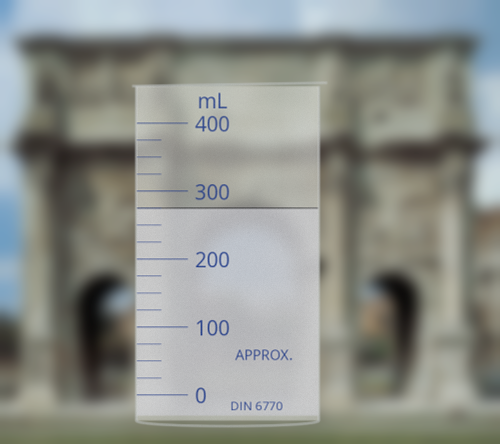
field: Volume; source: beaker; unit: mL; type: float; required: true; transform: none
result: 275 mL
